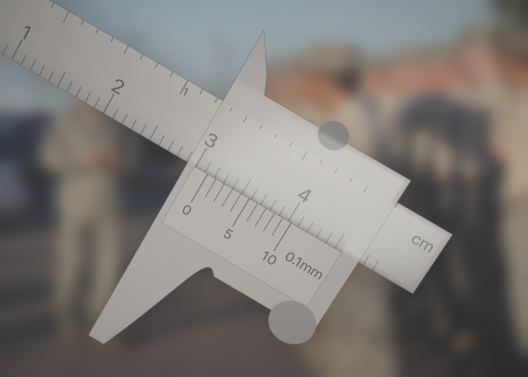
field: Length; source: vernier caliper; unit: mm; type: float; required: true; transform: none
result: 31.3 mm
